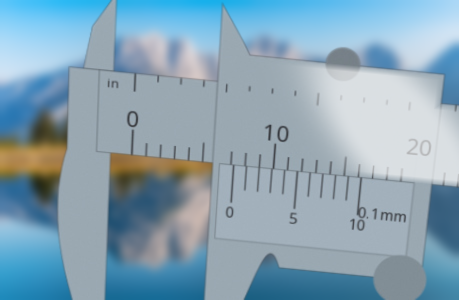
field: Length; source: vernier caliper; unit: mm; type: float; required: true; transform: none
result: 7.2 mm
